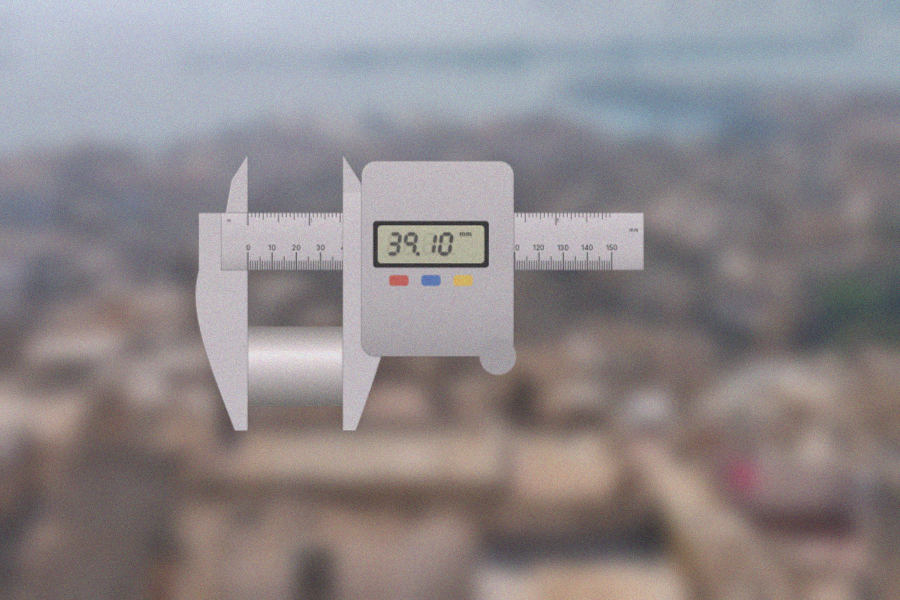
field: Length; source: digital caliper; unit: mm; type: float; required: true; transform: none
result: 39.10 mm
